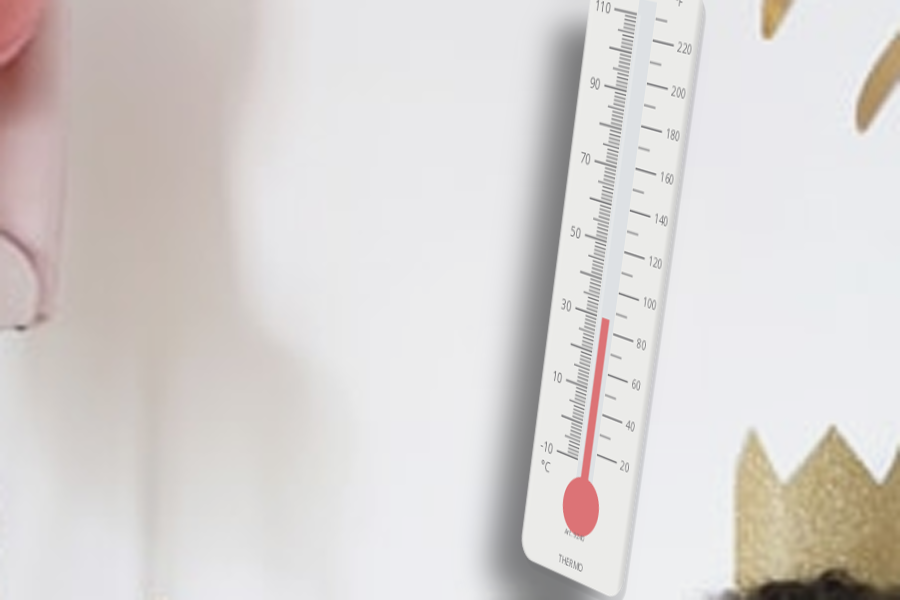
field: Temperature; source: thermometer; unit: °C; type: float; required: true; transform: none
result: 30 °C
